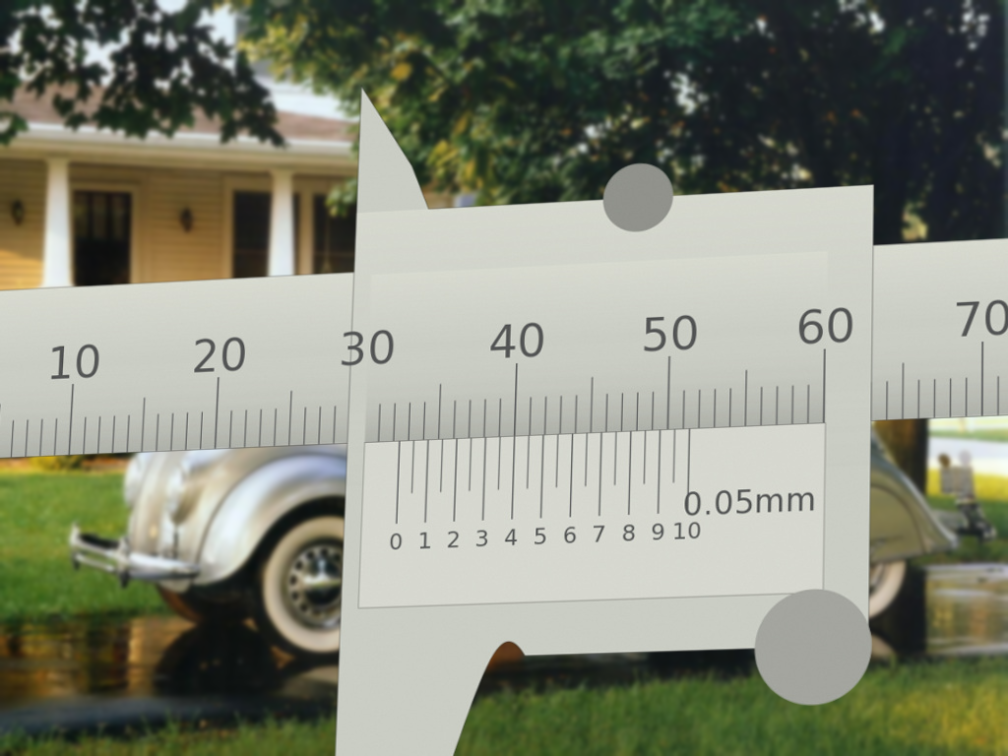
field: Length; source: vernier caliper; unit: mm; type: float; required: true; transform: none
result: 32.4 mm
